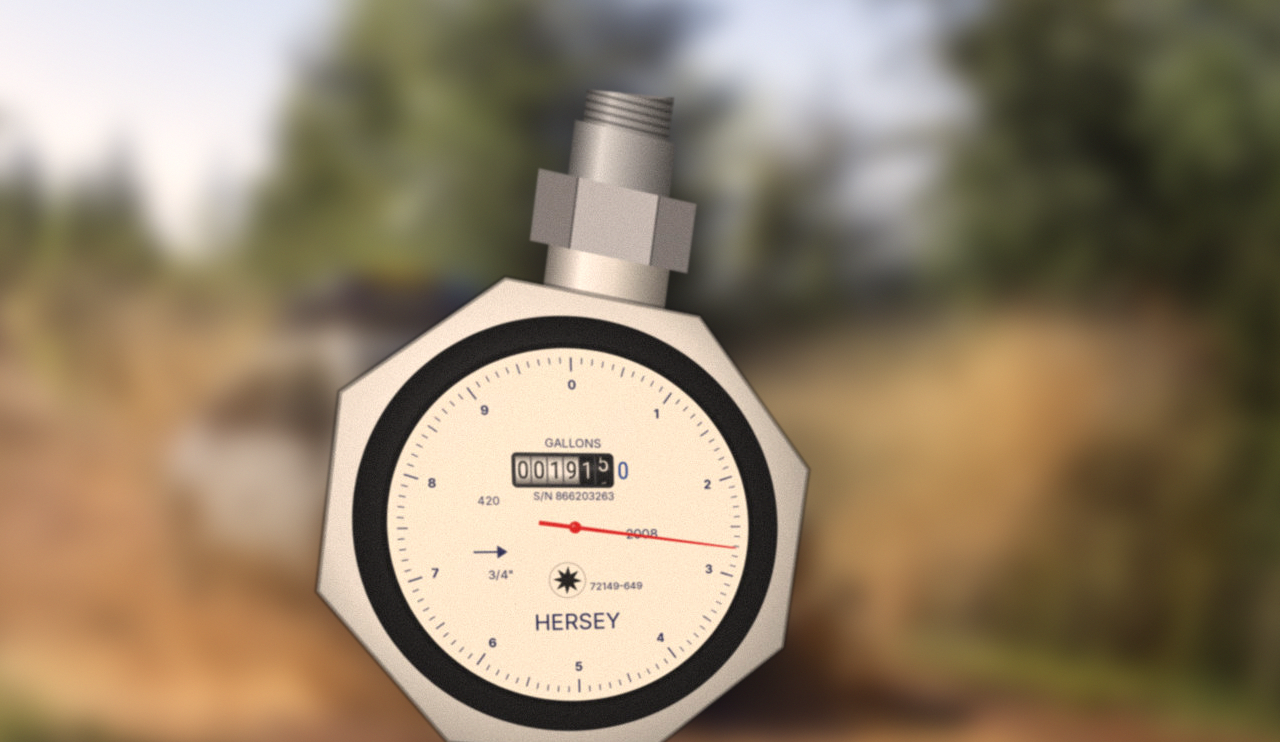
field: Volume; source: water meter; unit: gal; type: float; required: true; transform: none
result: 19152.7 gal
